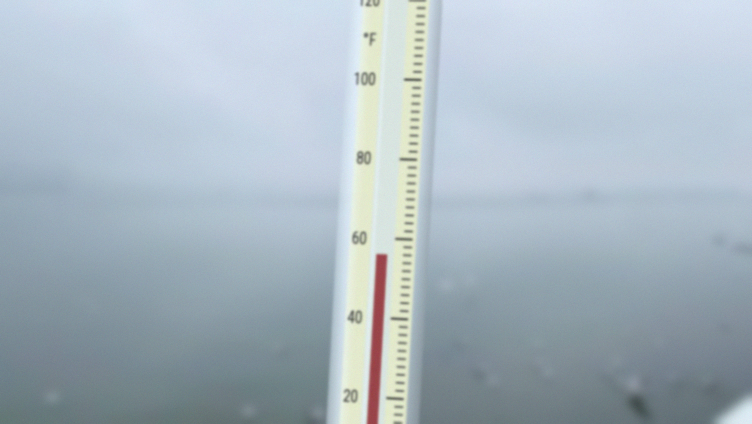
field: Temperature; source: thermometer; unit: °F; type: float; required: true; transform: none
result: 56 °F
